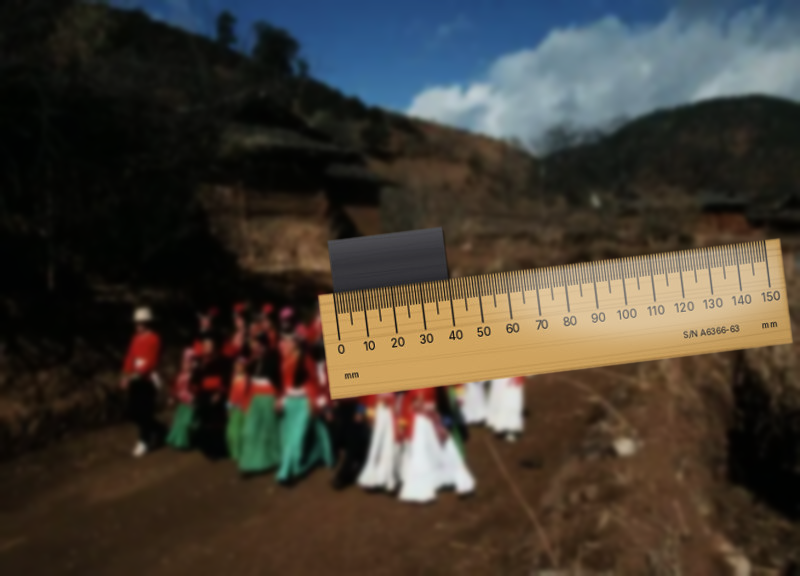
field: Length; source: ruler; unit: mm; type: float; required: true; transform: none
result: 40 mm
